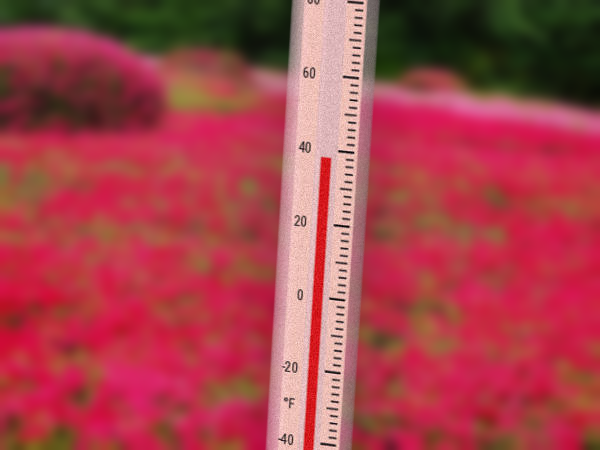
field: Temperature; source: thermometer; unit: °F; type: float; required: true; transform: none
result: 38 °F
